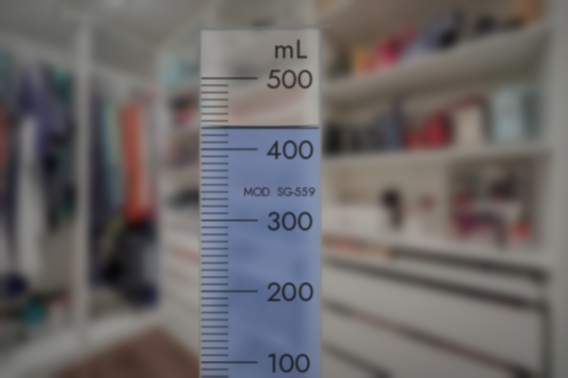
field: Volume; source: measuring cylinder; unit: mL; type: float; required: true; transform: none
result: 430 mL
